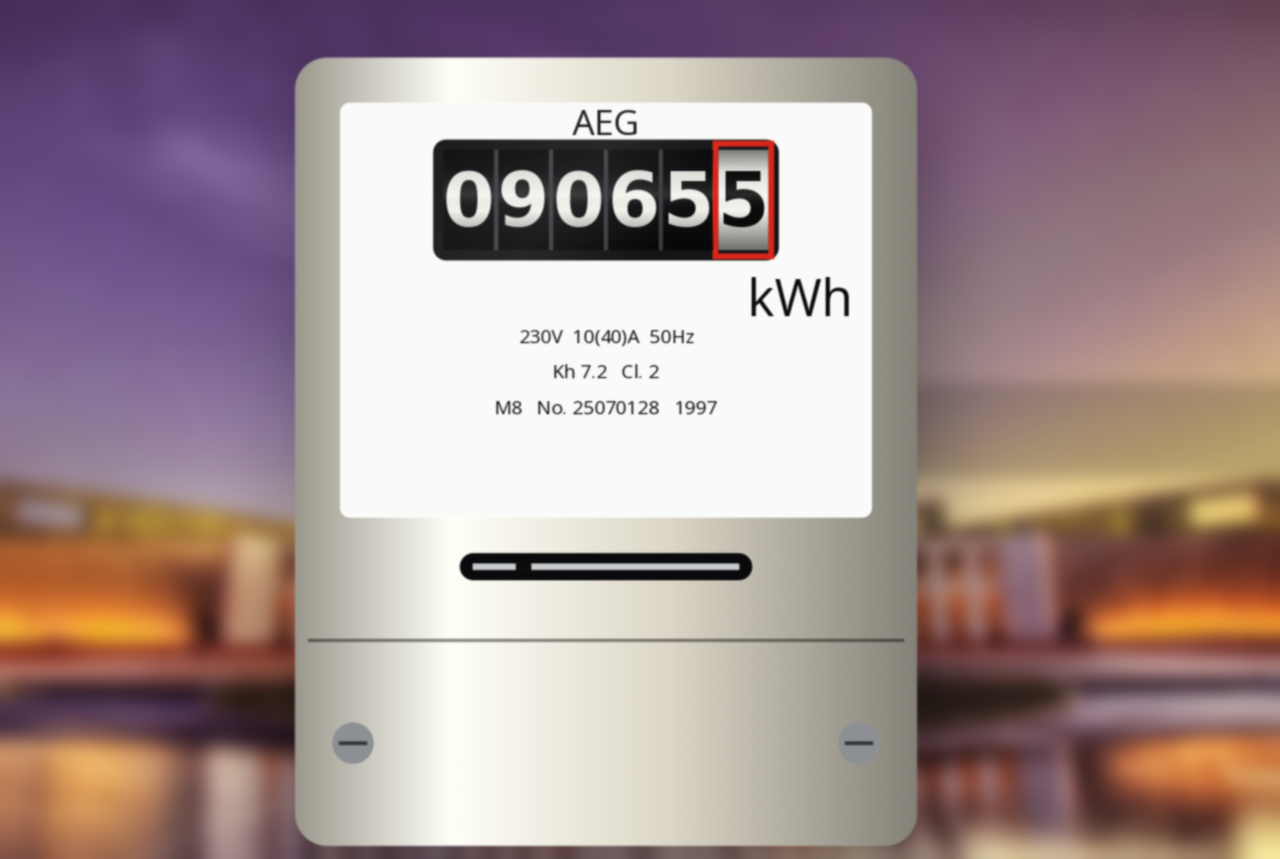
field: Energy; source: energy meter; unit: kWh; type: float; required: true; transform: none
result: 9065.5 kWh
